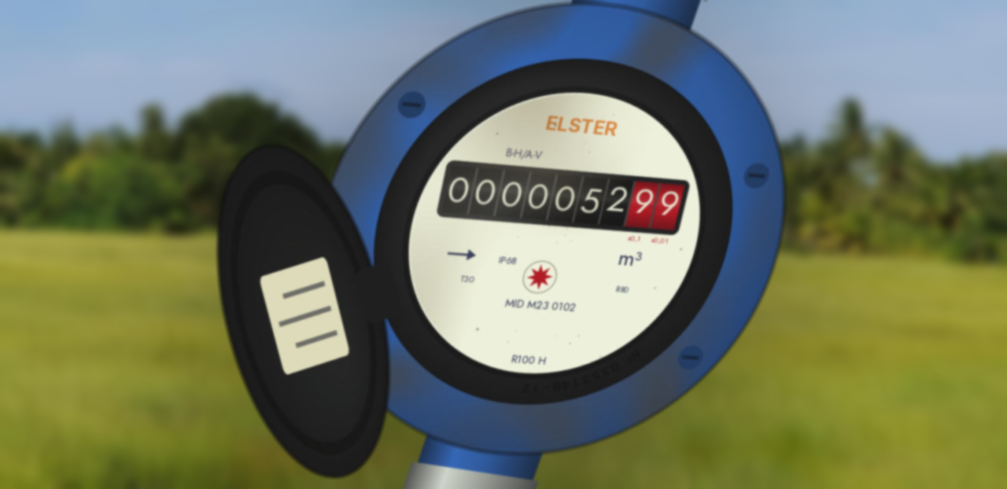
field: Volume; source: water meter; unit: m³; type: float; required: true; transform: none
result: 52.99 m³
